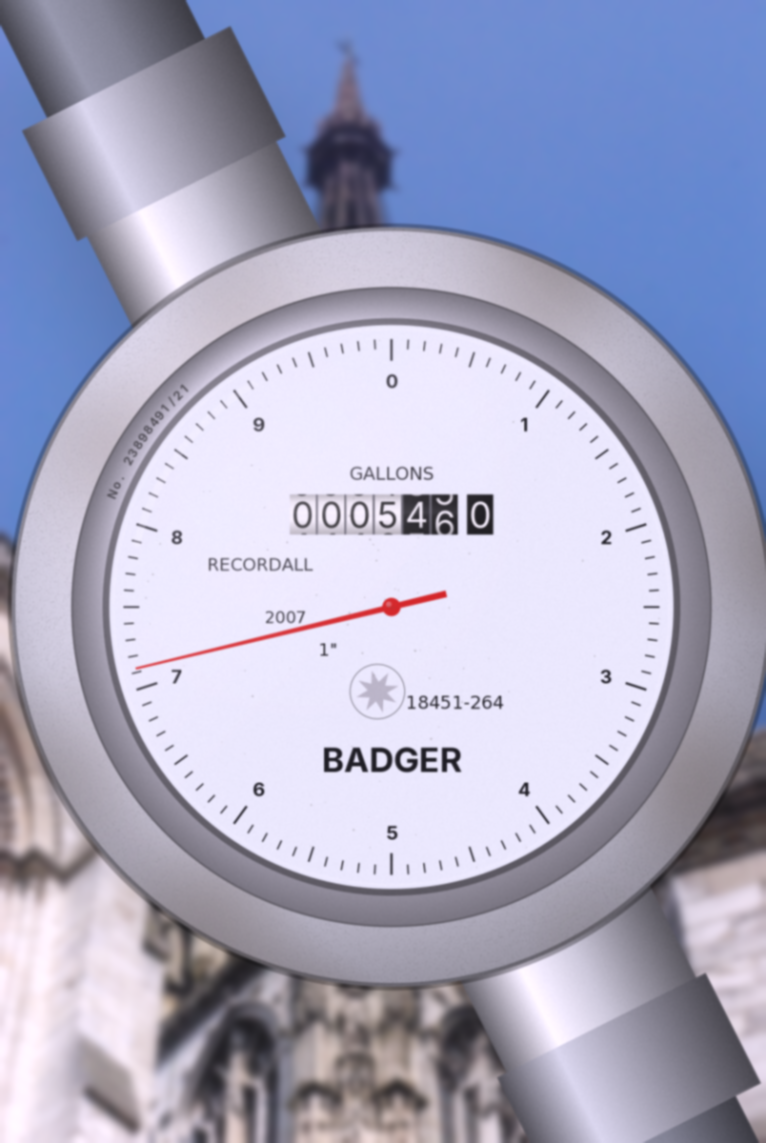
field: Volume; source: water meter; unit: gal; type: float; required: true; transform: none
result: 5457.1 gal
